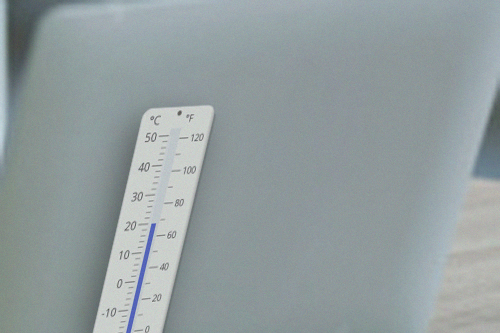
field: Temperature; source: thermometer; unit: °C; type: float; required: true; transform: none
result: 20 °C
